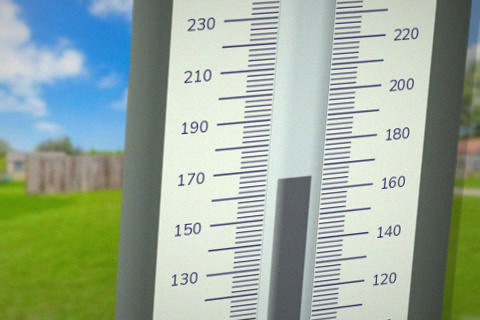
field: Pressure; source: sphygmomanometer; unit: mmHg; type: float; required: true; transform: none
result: 166 mmHg
